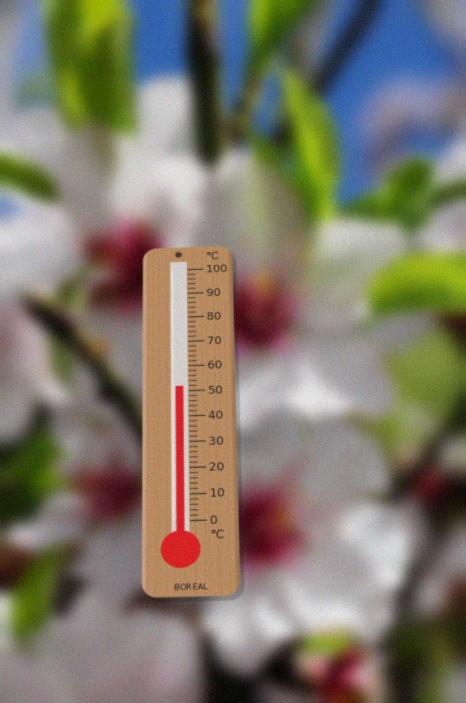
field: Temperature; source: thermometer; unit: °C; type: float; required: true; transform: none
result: 52 °C
